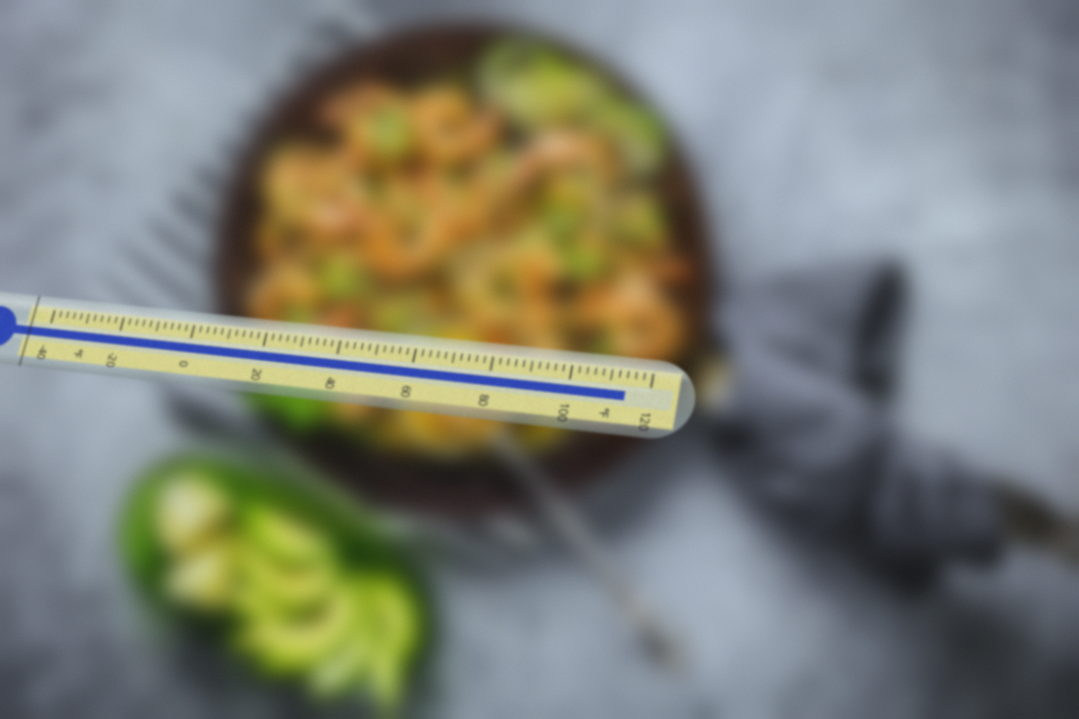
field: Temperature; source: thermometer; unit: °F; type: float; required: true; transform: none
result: 114 °F
